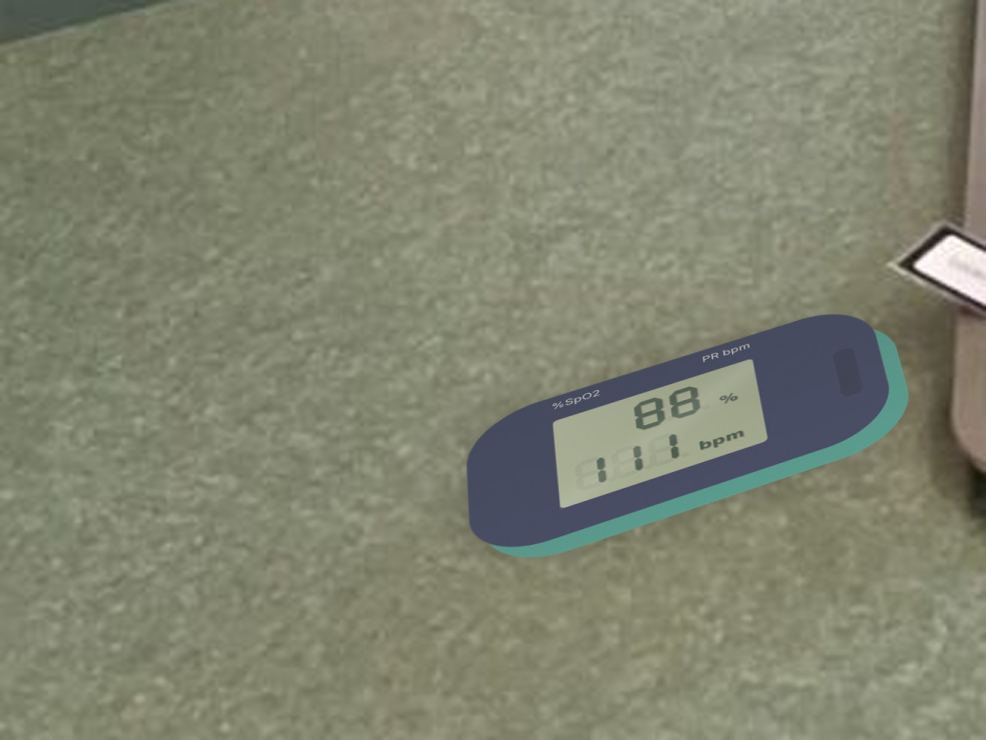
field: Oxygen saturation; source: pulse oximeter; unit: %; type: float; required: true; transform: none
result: 88 %
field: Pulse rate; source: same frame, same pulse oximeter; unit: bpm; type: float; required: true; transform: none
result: 111 bpm
